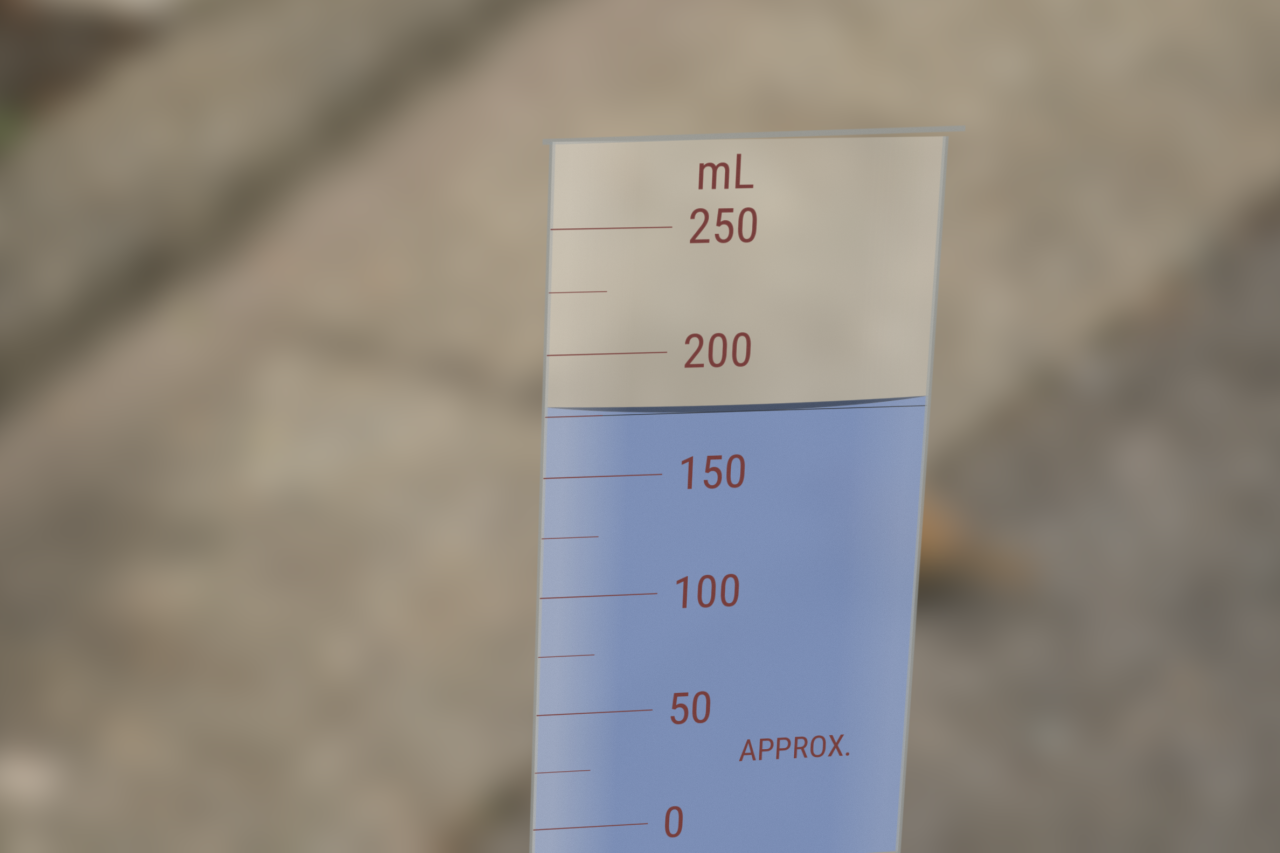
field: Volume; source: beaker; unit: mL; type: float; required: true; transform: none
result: 175 mL
